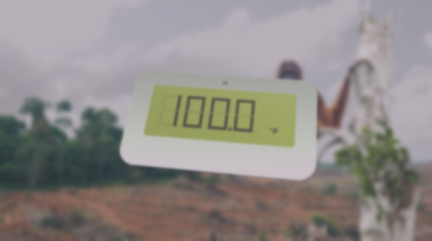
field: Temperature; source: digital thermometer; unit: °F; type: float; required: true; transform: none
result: 100.0 °F
